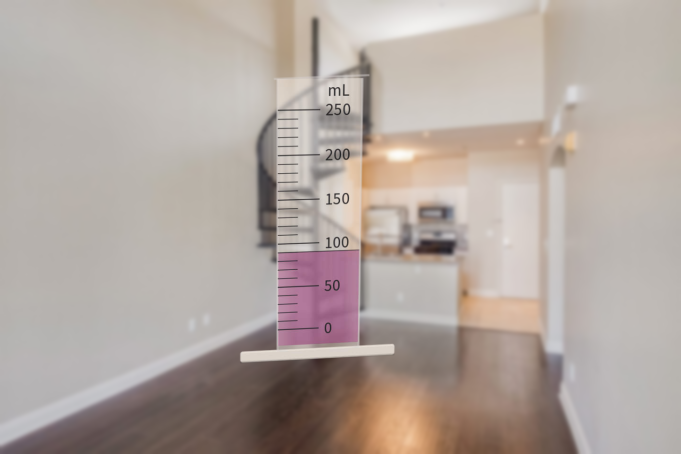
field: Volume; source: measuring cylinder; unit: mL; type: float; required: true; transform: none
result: 90 mL
